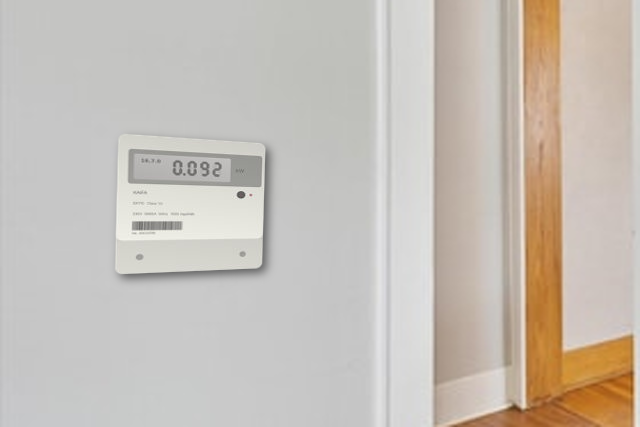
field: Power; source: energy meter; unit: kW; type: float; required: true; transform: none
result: 0.092 kW
